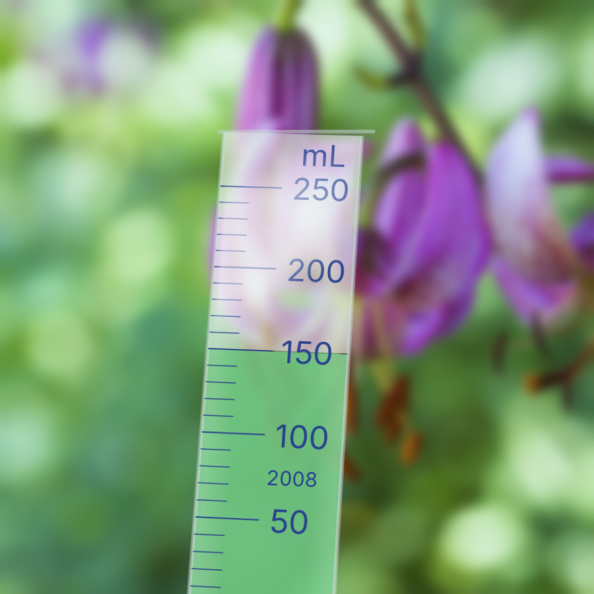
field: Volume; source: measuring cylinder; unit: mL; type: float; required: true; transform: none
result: 150 mL
